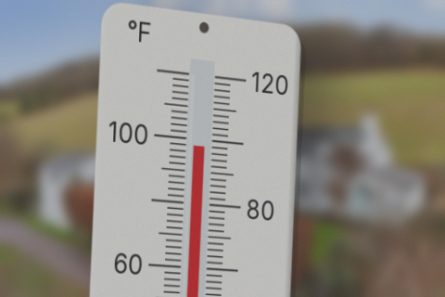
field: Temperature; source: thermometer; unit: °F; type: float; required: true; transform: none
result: 98 °F
